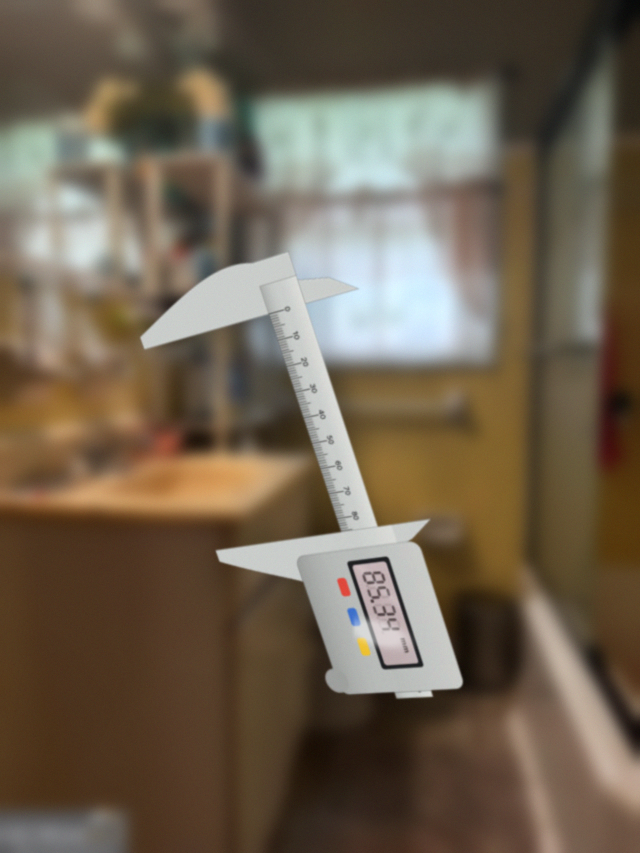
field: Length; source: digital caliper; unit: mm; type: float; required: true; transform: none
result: 85.34 mm
